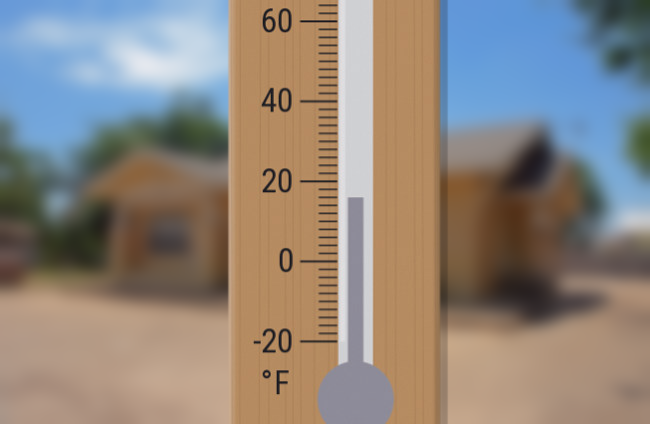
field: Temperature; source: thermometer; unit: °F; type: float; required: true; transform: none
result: 16 °F
